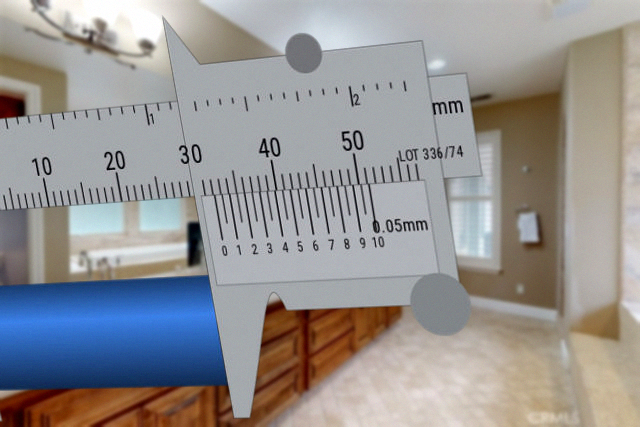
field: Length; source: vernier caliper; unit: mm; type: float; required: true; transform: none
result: 32.2 mm
